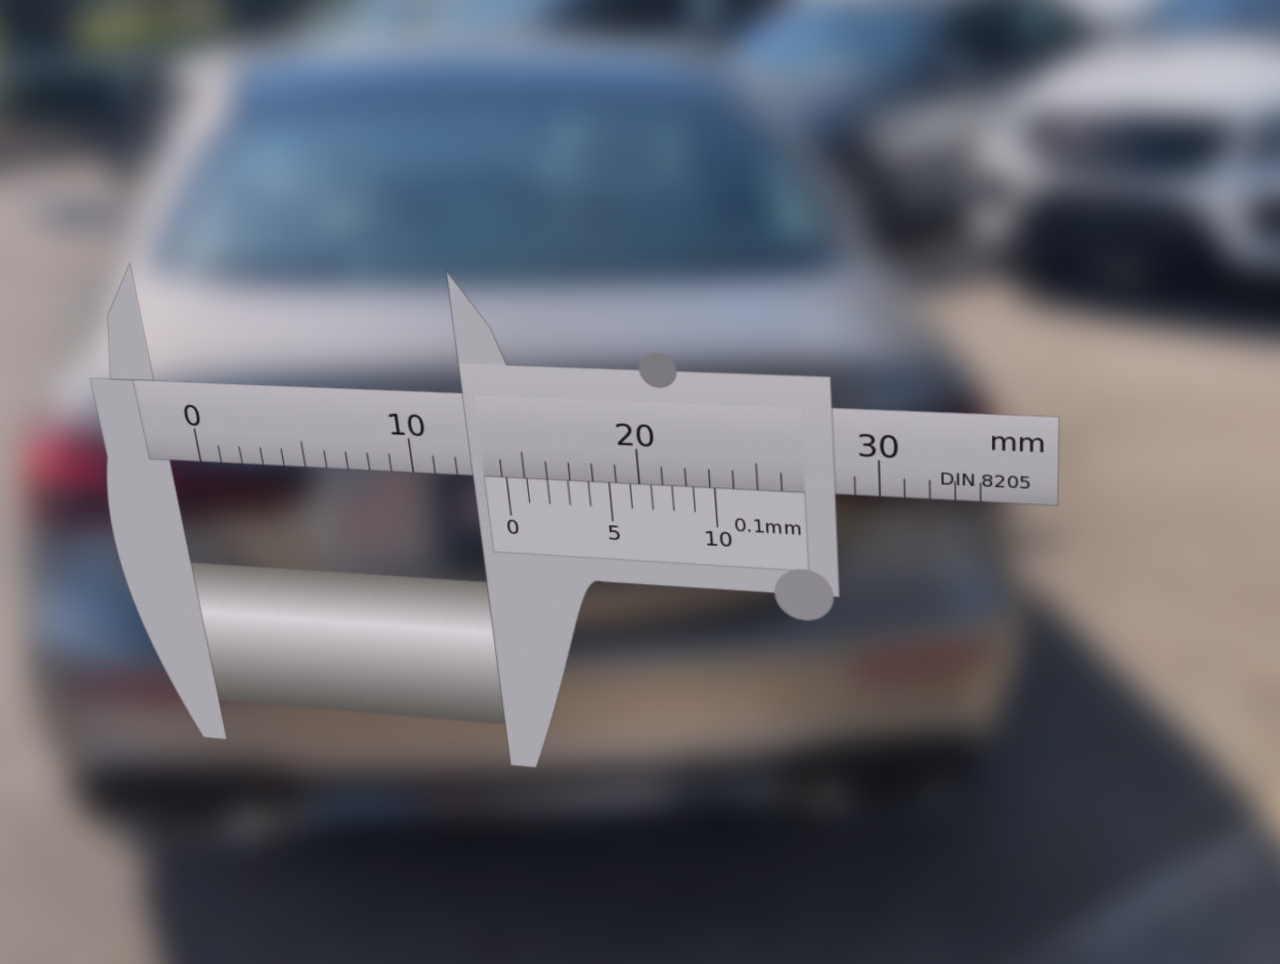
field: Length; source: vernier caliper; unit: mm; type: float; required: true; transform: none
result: 14.2 mm
